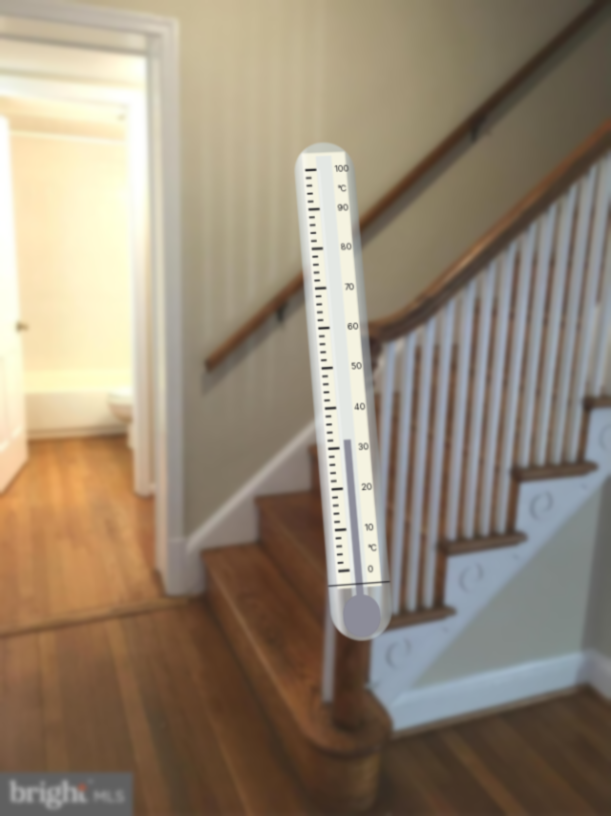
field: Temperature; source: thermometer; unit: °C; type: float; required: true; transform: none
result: 32 °C
